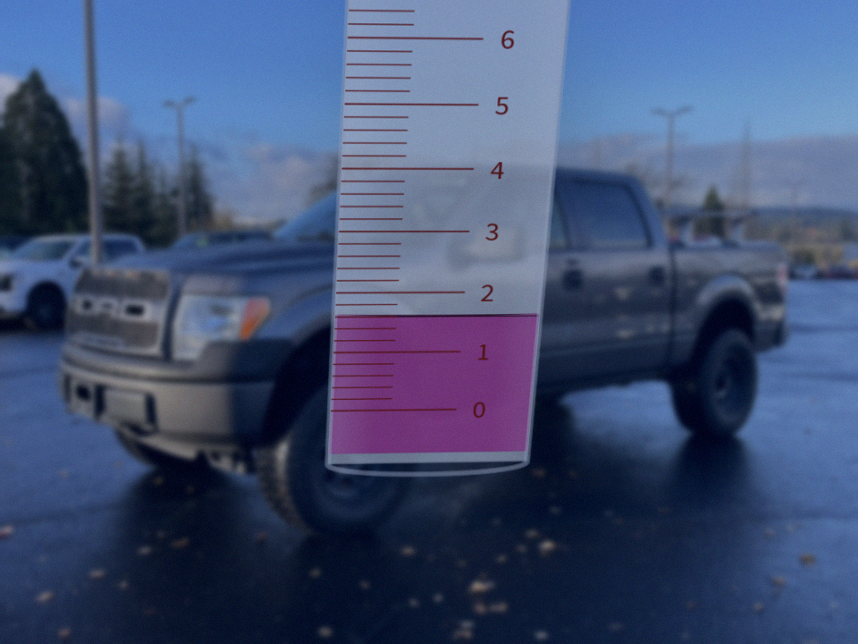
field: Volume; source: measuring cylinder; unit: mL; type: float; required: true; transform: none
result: 1.6 mL
